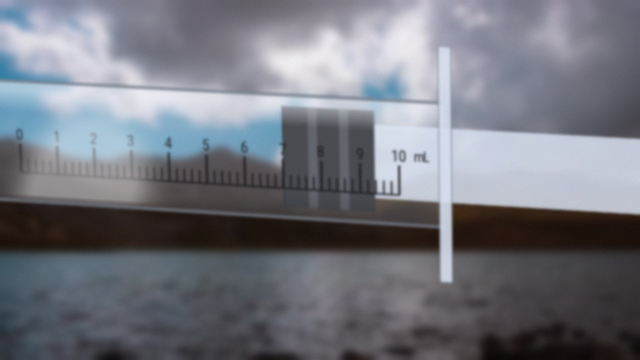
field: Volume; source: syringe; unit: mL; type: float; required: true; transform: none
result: 7 mL
